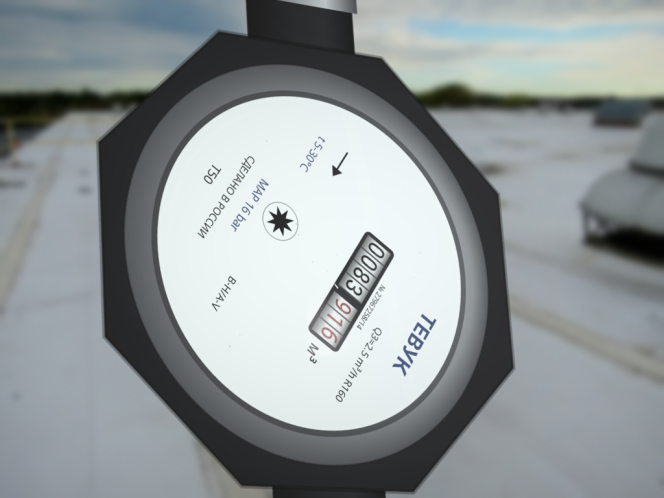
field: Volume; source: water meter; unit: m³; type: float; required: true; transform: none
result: 83.916 m³
